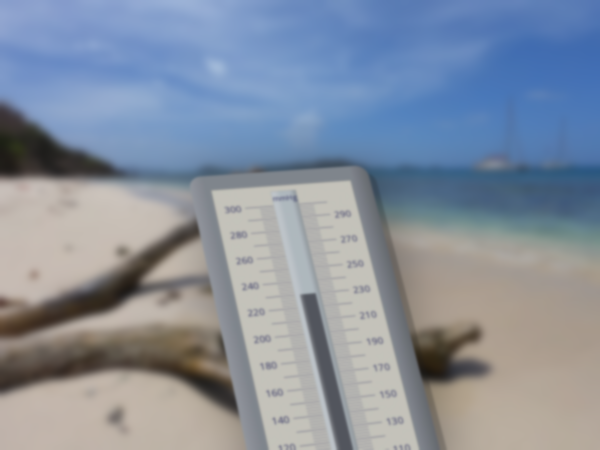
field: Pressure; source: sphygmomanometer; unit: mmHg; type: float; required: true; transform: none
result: 230 mmHg
